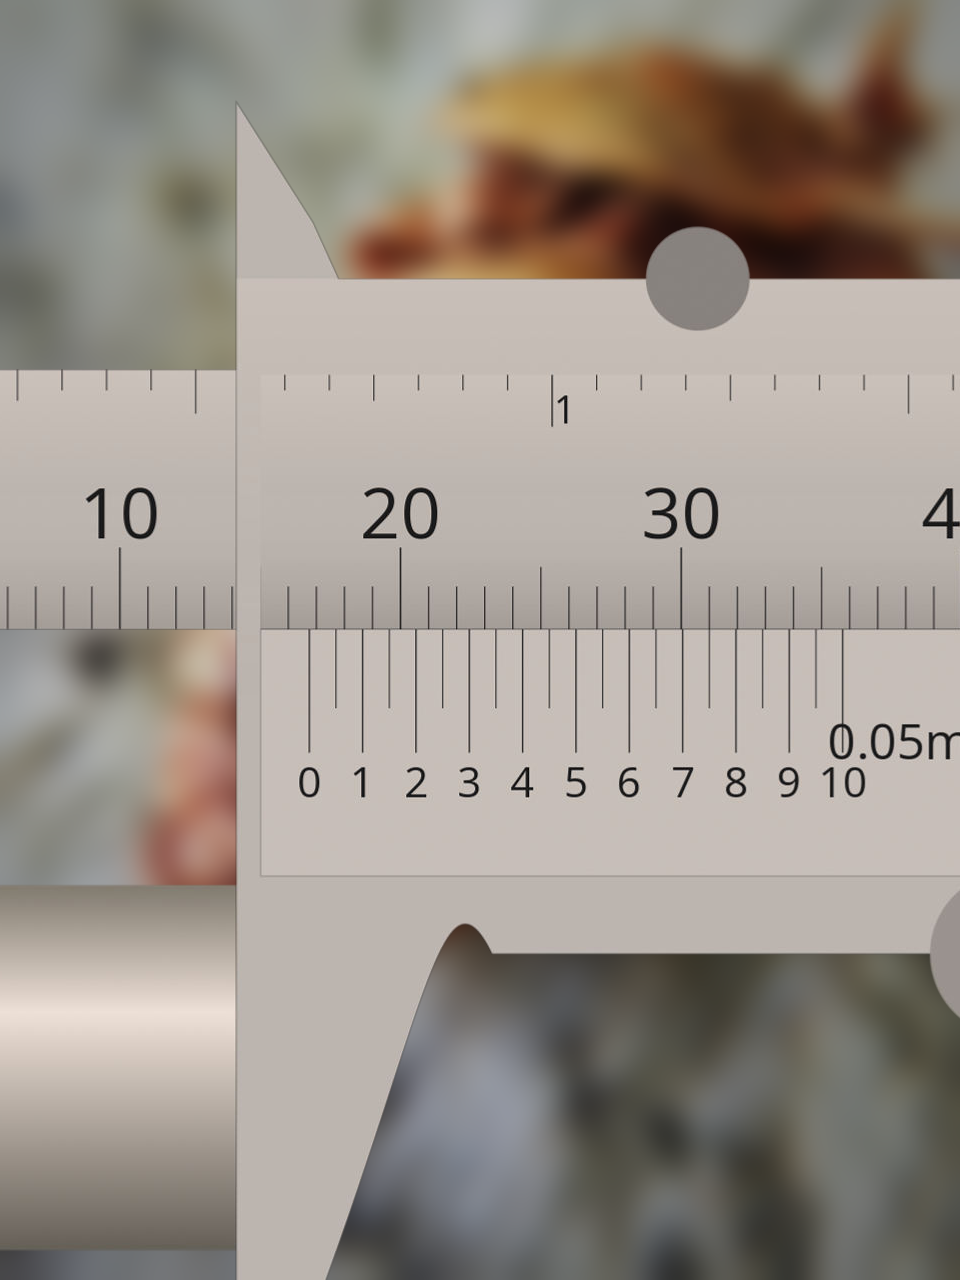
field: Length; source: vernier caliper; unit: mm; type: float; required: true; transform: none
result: 16.75 mm
